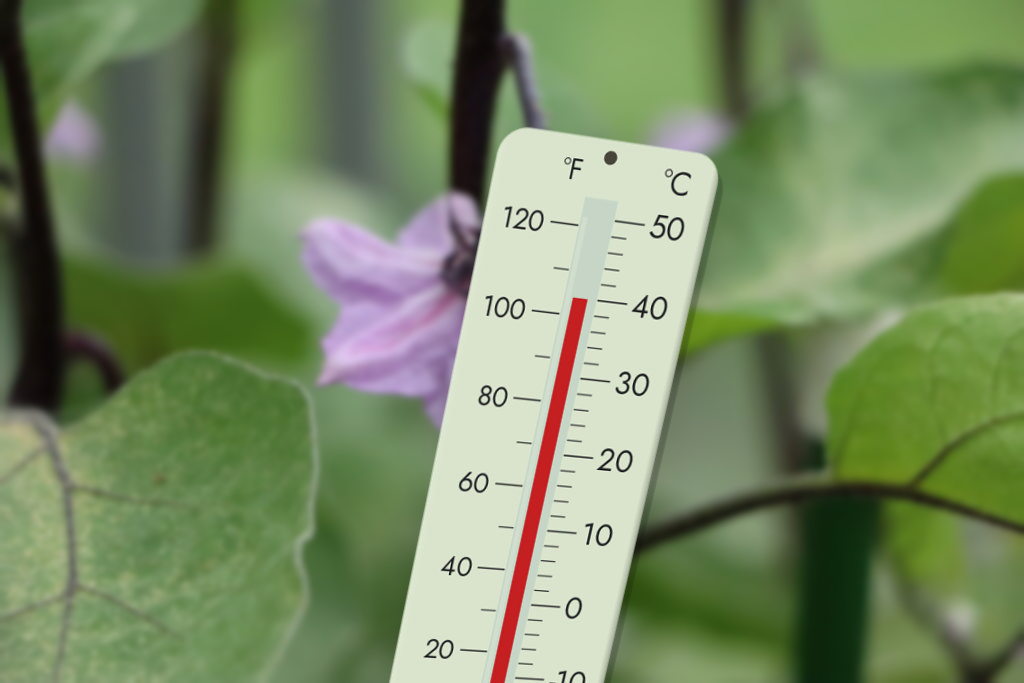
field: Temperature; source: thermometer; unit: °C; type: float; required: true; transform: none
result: 40 °C
